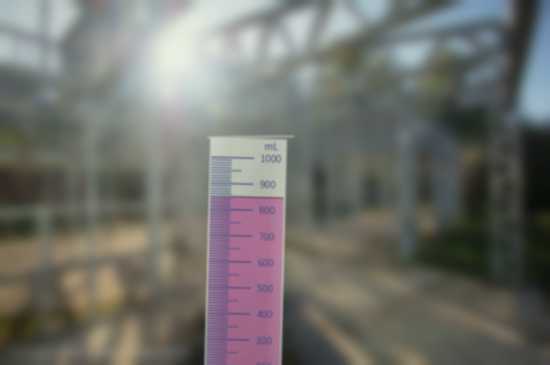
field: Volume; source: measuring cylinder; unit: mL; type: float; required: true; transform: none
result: 850 mL
